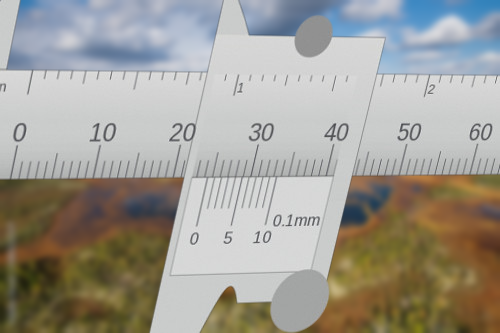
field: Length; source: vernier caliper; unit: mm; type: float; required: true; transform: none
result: 24.4 mm
